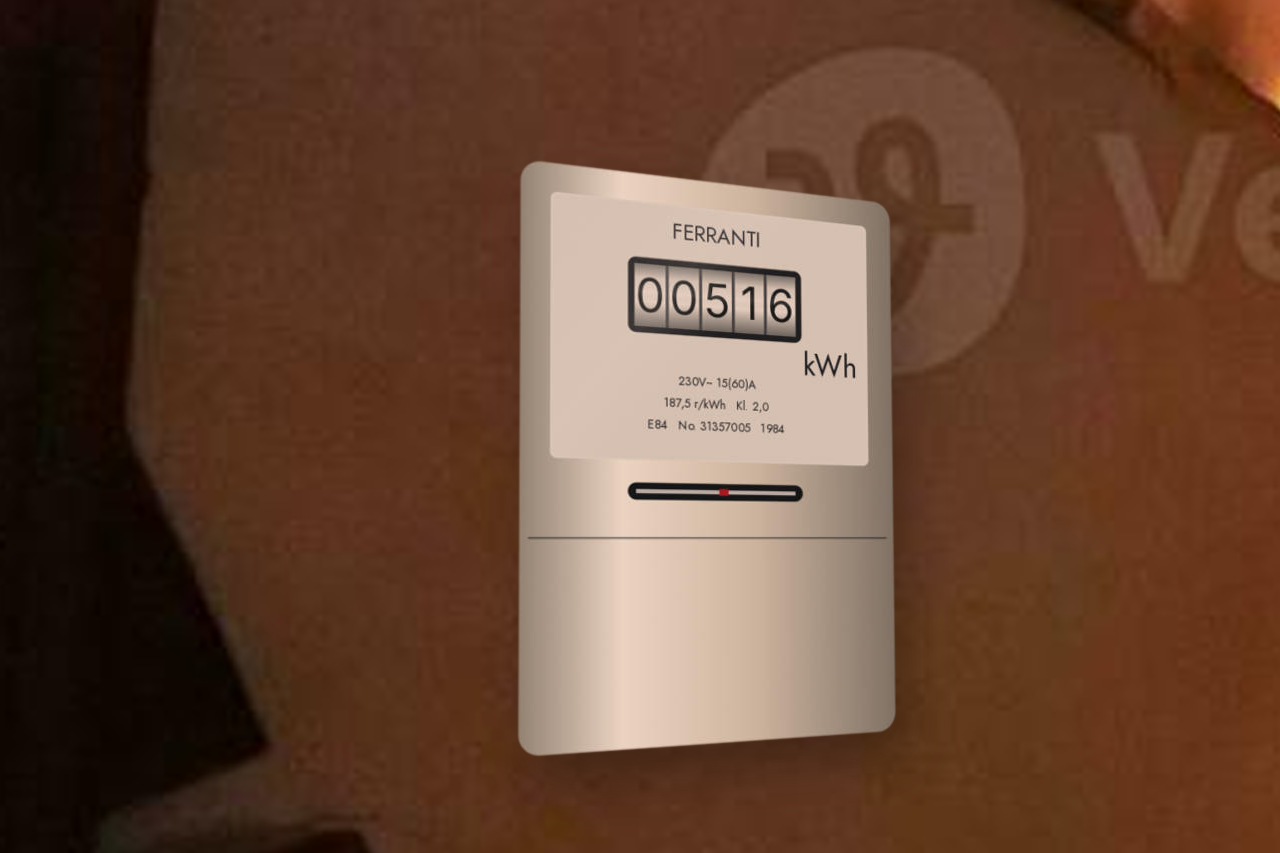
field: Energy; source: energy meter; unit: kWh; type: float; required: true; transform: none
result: 516 kWh
